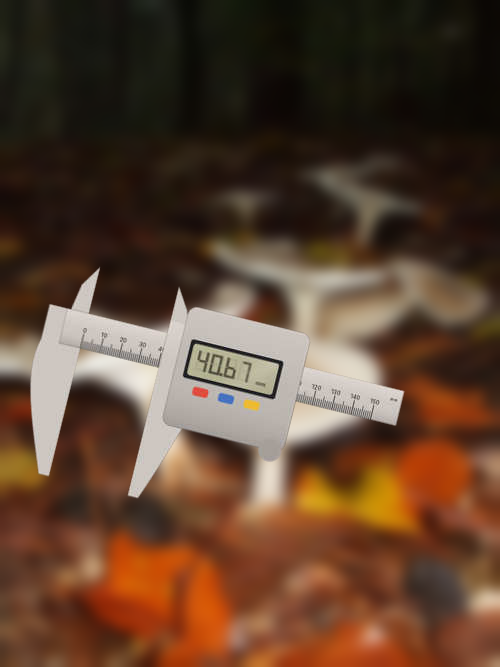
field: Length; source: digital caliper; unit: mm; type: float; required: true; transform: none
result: 40.67 mm
